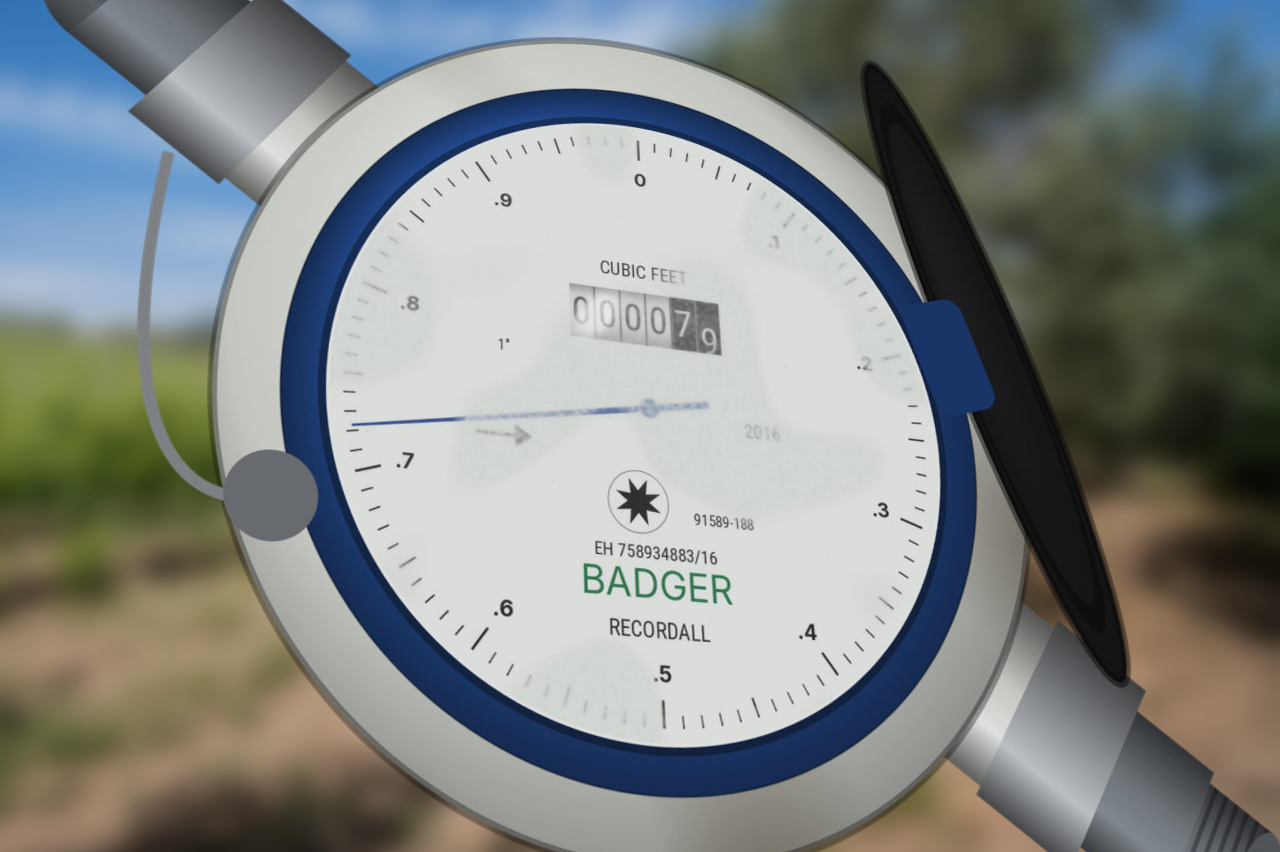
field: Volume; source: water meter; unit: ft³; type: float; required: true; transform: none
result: 78.72 ft³
